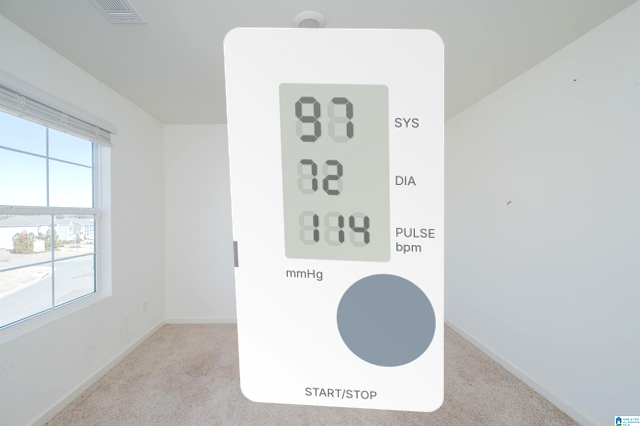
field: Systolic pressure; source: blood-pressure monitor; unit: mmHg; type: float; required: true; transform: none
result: 97 mmHg
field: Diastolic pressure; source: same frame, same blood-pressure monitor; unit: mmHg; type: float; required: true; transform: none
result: 72 mmHg
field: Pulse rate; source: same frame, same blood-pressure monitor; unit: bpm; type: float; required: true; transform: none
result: 114 bpm
